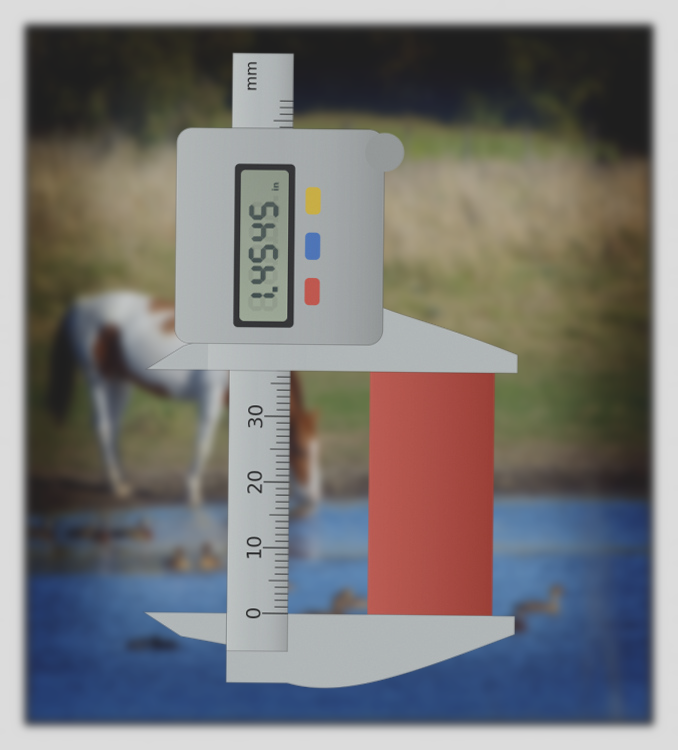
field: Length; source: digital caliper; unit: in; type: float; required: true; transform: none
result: 1.4545 in
